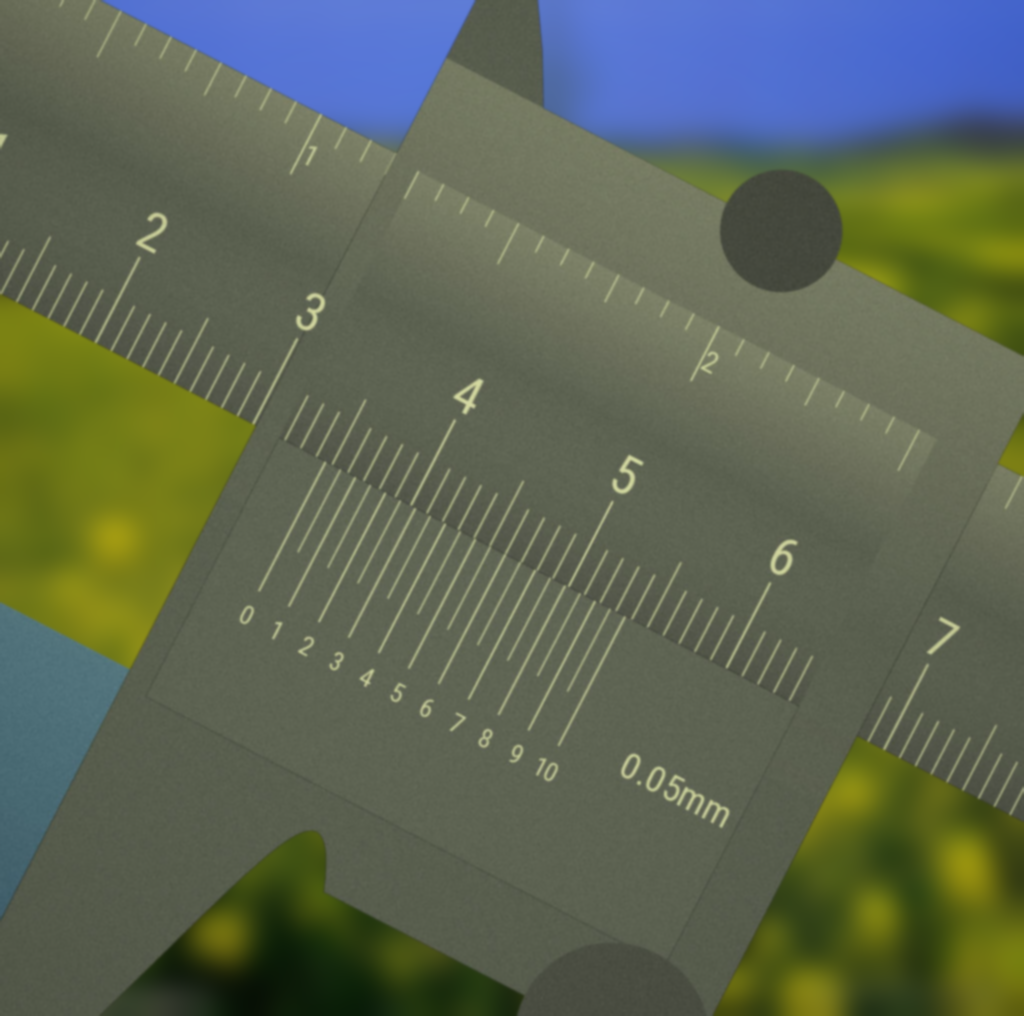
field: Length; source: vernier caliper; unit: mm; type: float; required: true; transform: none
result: 34.6 mm
